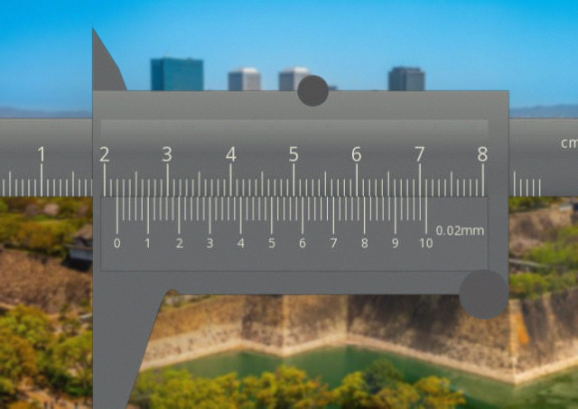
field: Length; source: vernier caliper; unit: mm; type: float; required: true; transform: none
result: 22.0 mm
